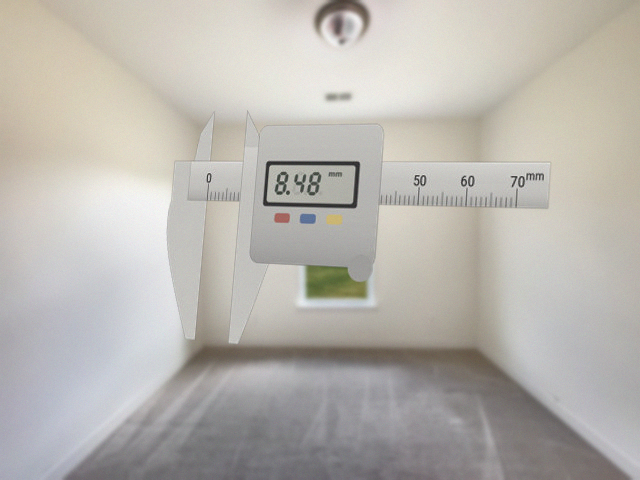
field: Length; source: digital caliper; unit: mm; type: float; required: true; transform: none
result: 8.48 mm
